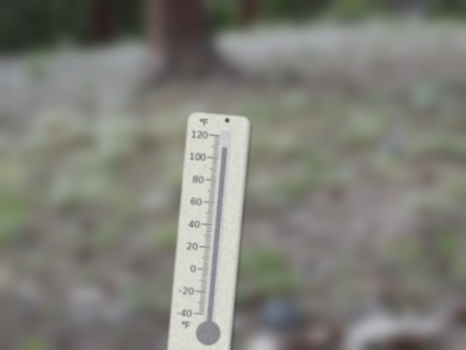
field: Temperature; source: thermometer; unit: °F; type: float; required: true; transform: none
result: 110 °F
